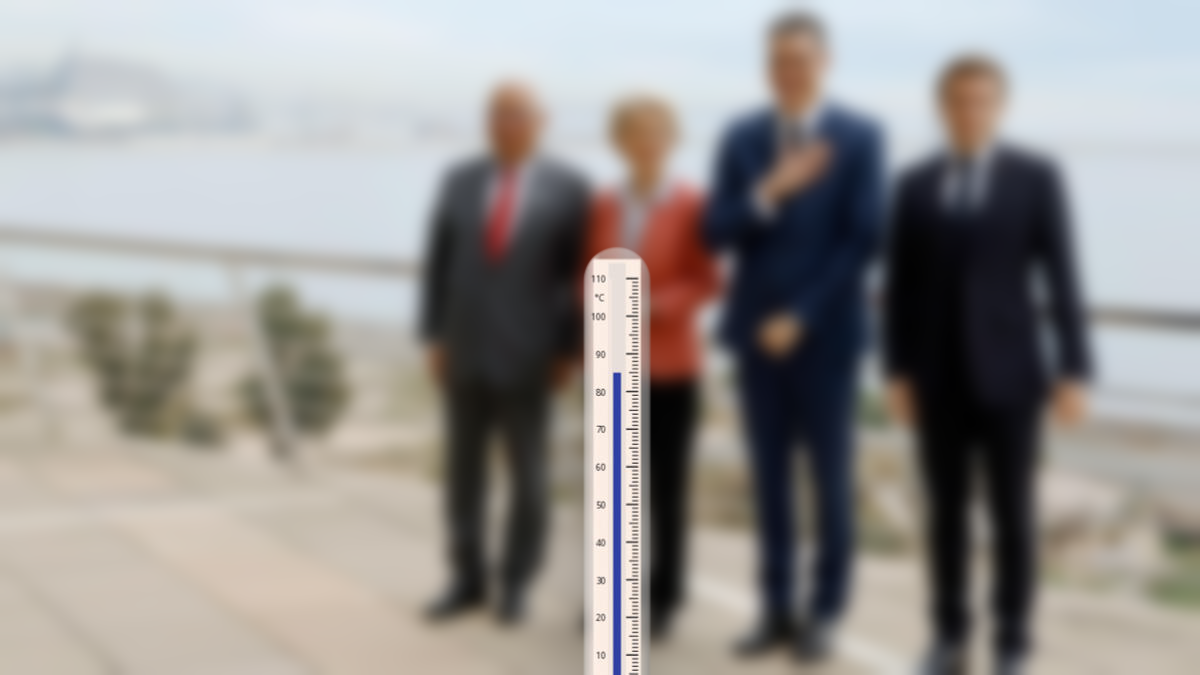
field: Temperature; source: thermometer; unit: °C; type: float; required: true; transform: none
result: 85 °C
